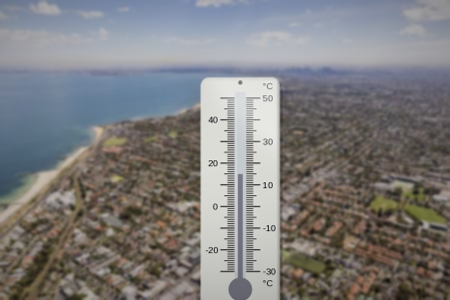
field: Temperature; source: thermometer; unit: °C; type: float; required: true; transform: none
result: 15 °C
